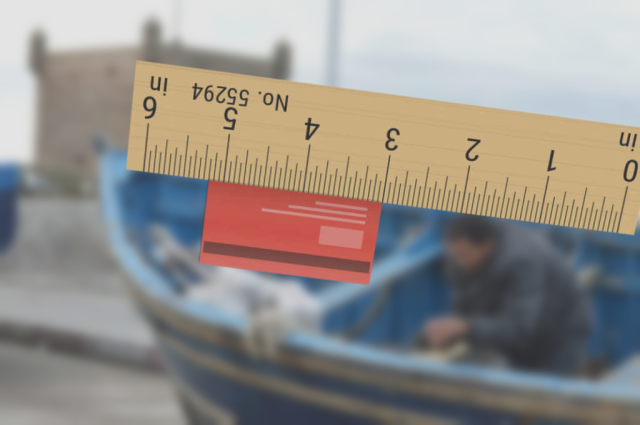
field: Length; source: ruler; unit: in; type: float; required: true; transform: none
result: 2.1875 in
